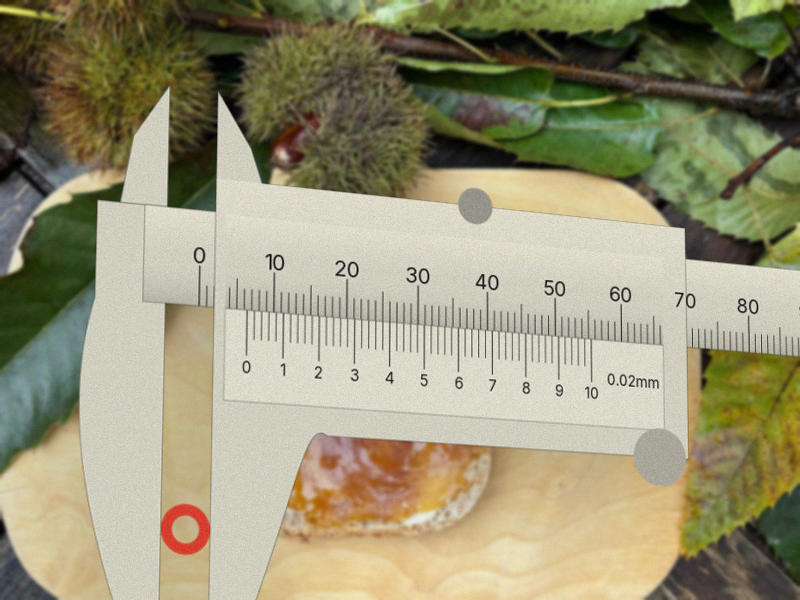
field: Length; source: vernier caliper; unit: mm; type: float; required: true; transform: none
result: 6.4 mm
